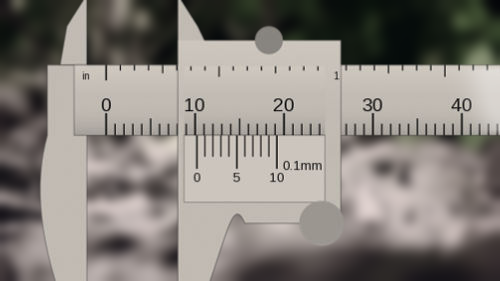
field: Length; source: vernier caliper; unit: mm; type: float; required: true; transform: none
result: 10.2 mm
